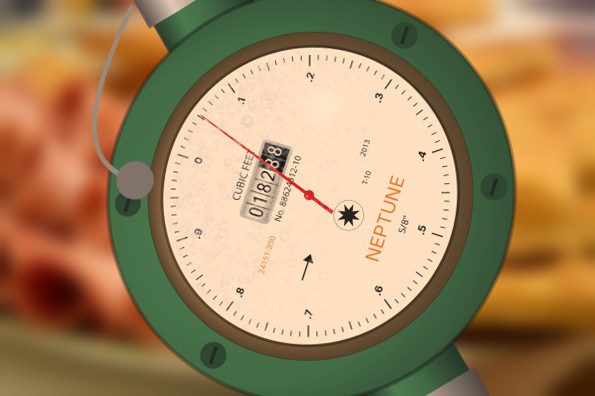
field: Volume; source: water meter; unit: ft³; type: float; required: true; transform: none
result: 18288.05 ft³
